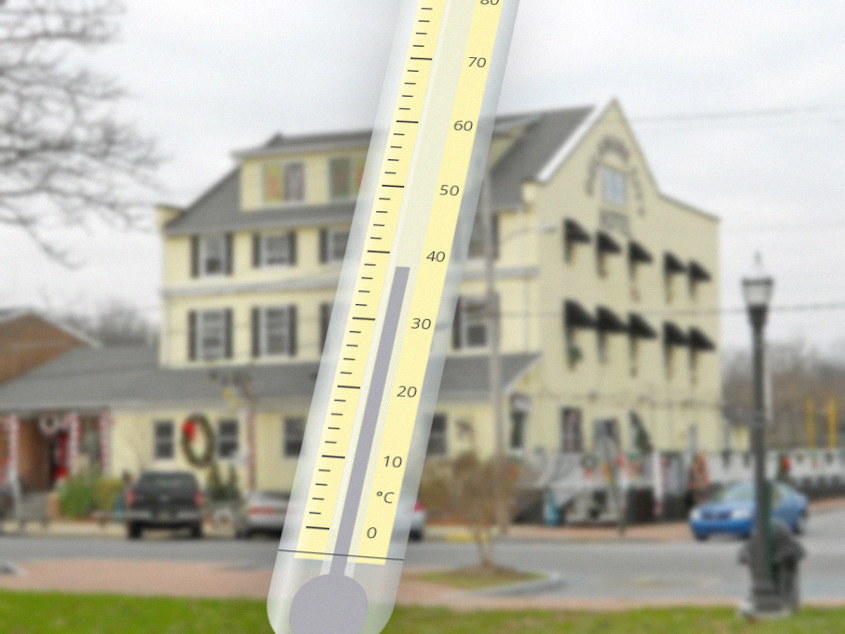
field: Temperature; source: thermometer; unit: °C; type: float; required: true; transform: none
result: 38 °C
